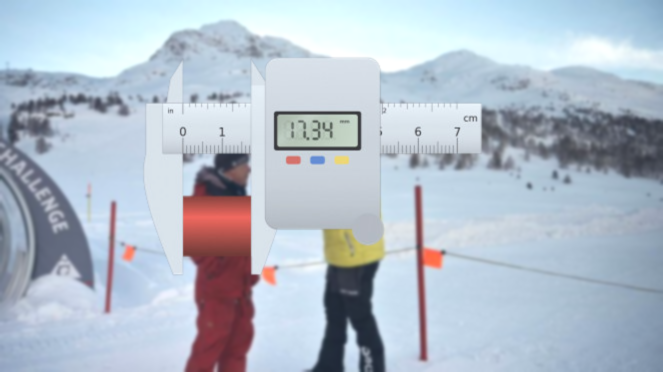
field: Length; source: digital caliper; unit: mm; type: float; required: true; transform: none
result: 17.34 mm
